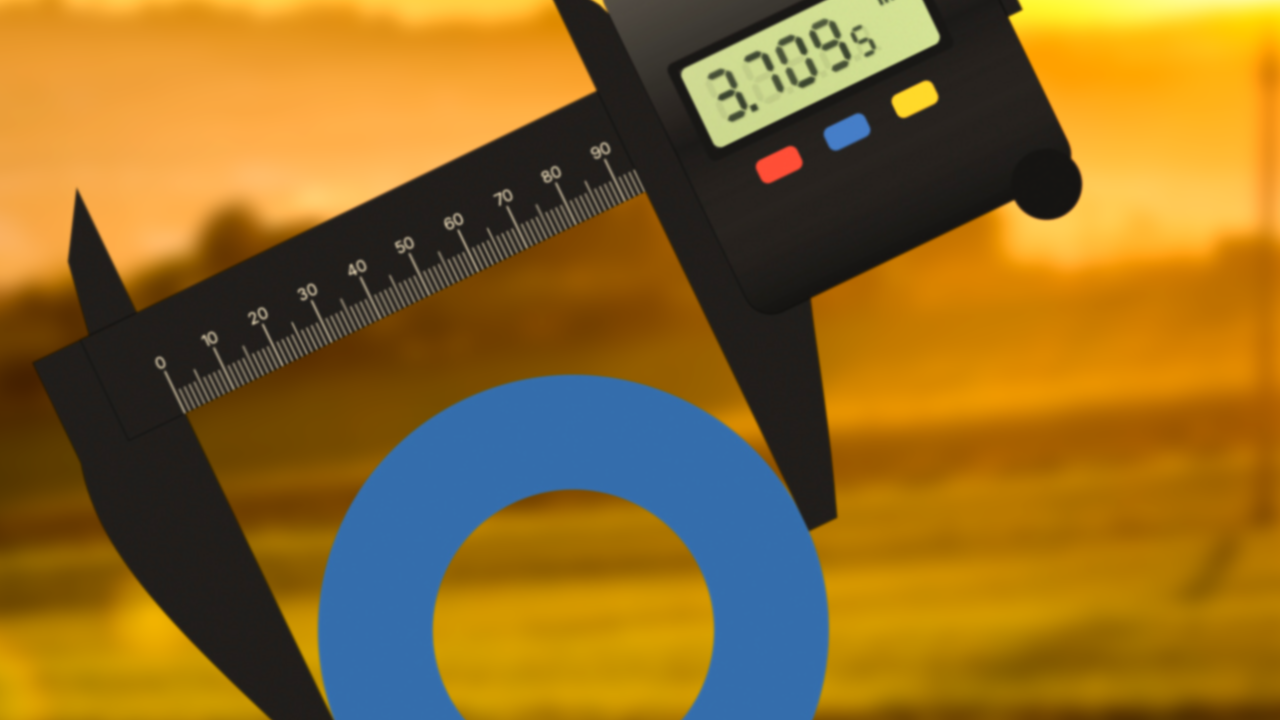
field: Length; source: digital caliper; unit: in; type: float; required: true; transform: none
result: 3.7095 in
